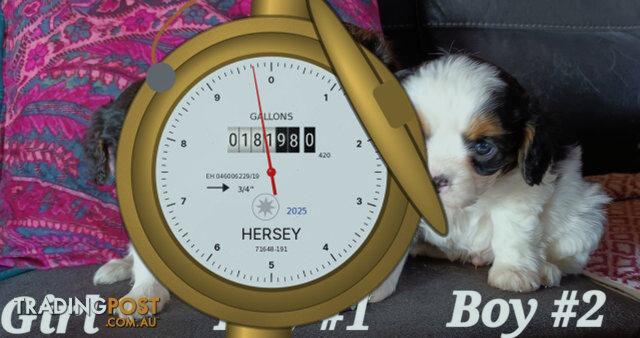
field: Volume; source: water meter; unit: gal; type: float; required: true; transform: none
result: 181979.7 gal
